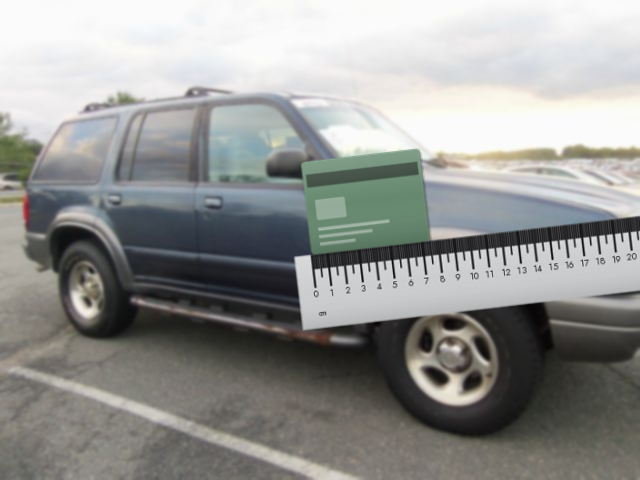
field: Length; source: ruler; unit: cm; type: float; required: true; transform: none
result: 7.5 cm
